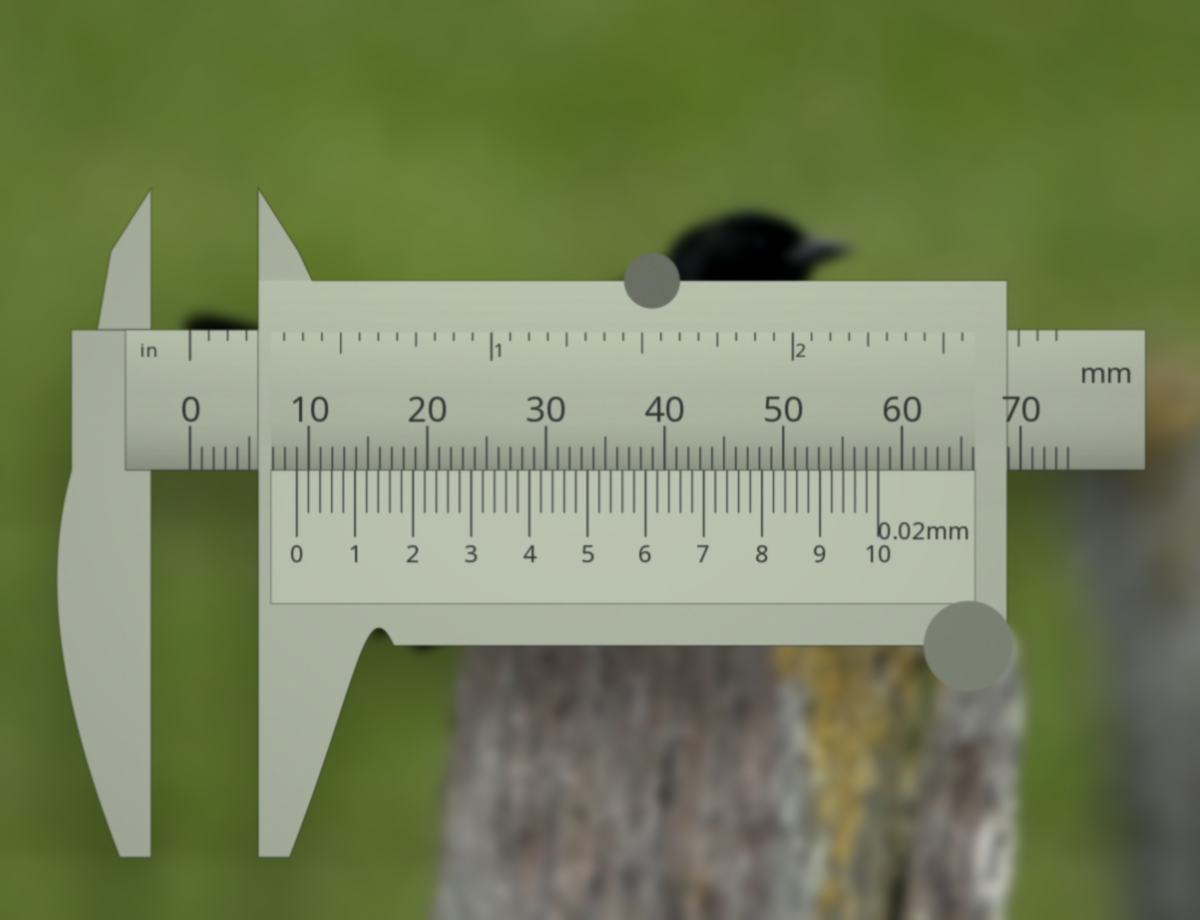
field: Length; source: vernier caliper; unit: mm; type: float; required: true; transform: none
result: 9.0 mm
